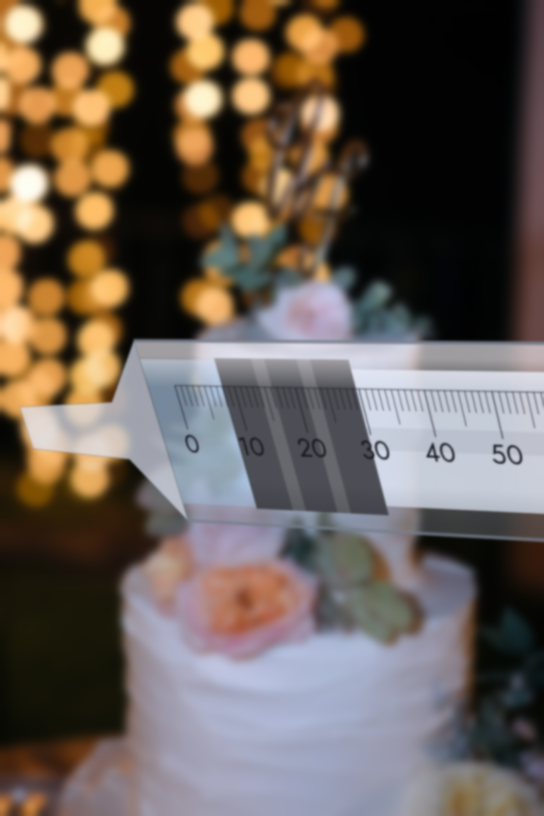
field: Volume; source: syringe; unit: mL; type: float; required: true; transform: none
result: 8 mL
